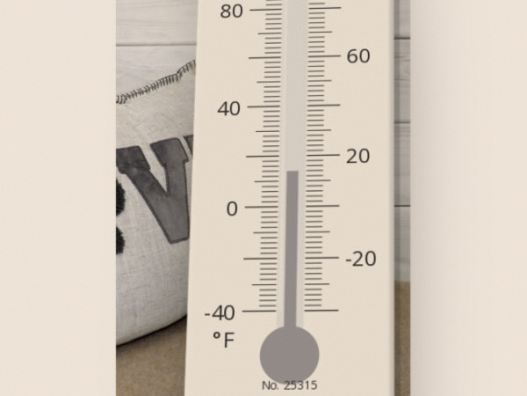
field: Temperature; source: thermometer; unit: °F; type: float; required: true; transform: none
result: 14 °F
